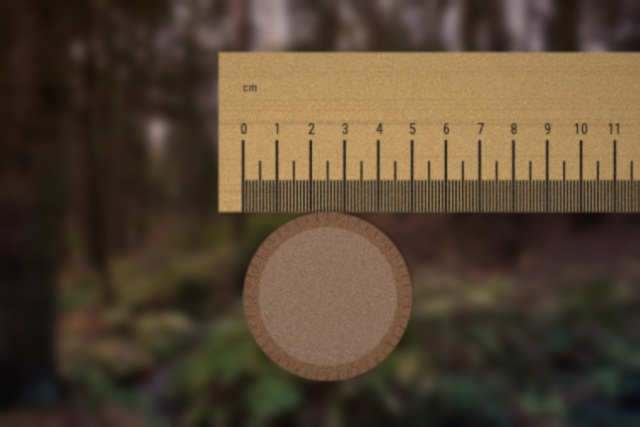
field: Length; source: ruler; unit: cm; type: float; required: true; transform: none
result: 5 cm
